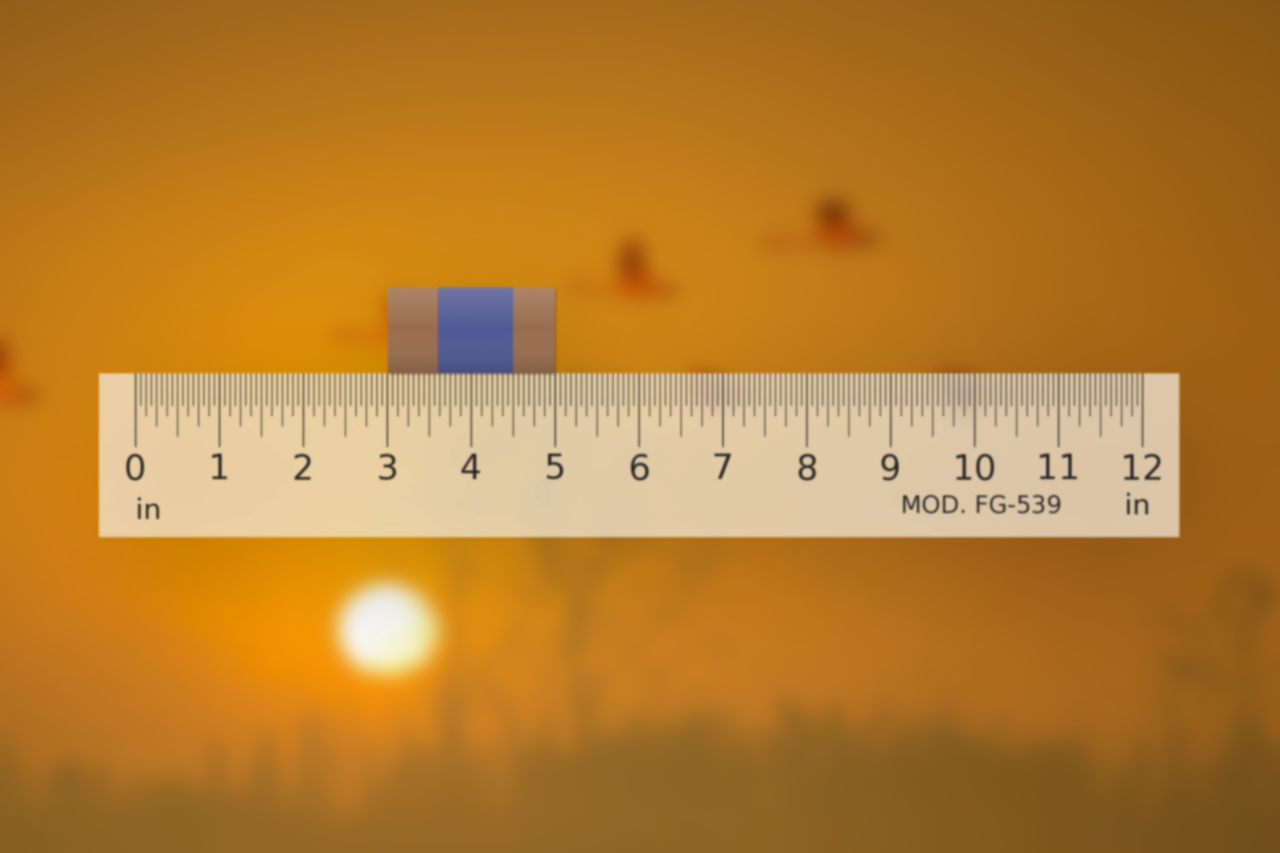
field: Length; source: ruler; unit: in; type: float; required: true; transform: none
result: 2 in
